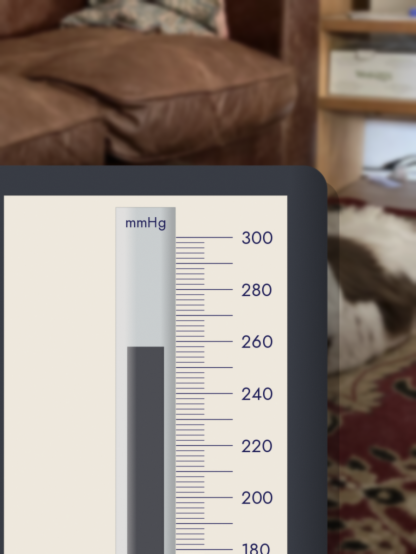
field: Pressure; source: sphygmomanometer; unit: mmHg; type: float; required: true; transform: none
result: 258 mmHg
